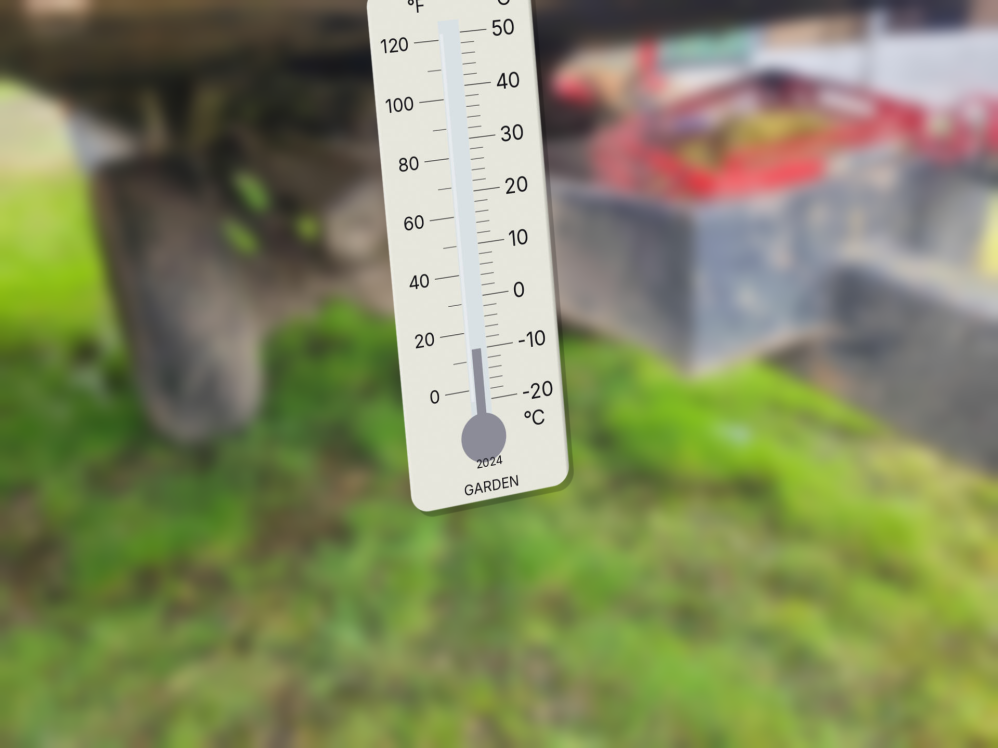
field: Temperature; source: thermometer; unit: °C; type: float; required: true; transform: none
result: -10 °C
